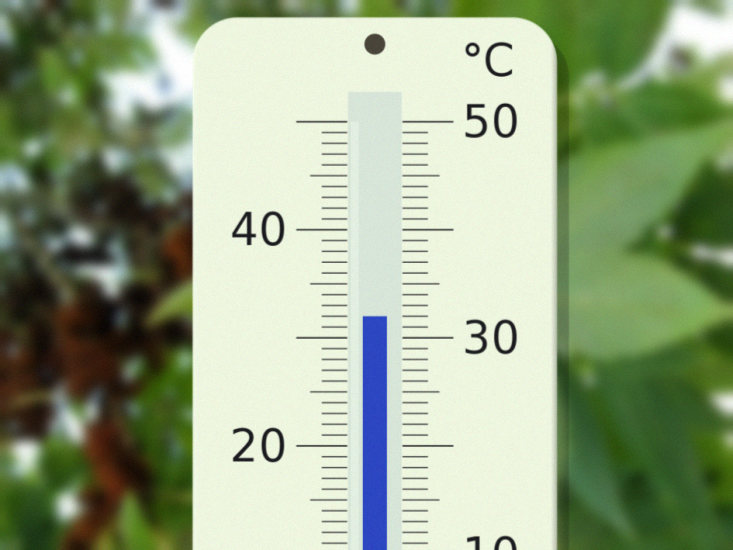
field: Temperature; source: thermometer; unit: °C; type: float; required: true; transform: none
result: 32 °C
